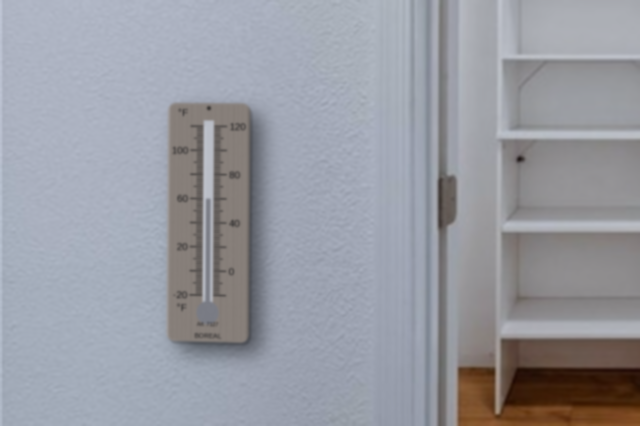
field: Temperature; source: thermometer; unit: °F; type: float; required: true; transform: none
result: 60 °F
